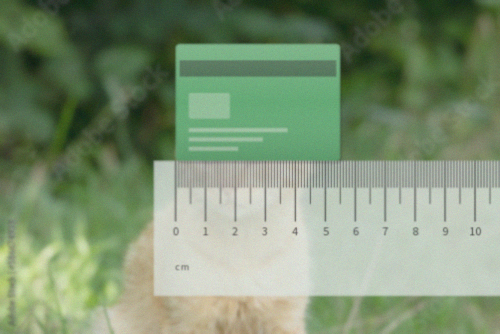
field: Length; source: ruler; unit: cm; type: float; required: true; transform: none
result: 5.5 cm
